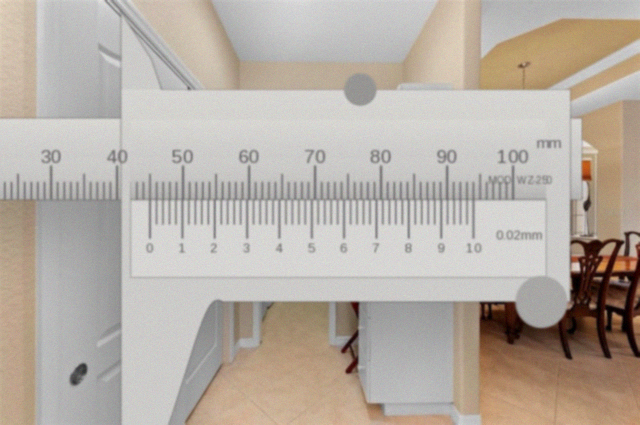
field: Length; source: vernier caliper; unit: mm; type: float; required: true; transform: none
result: 45.0 mm
